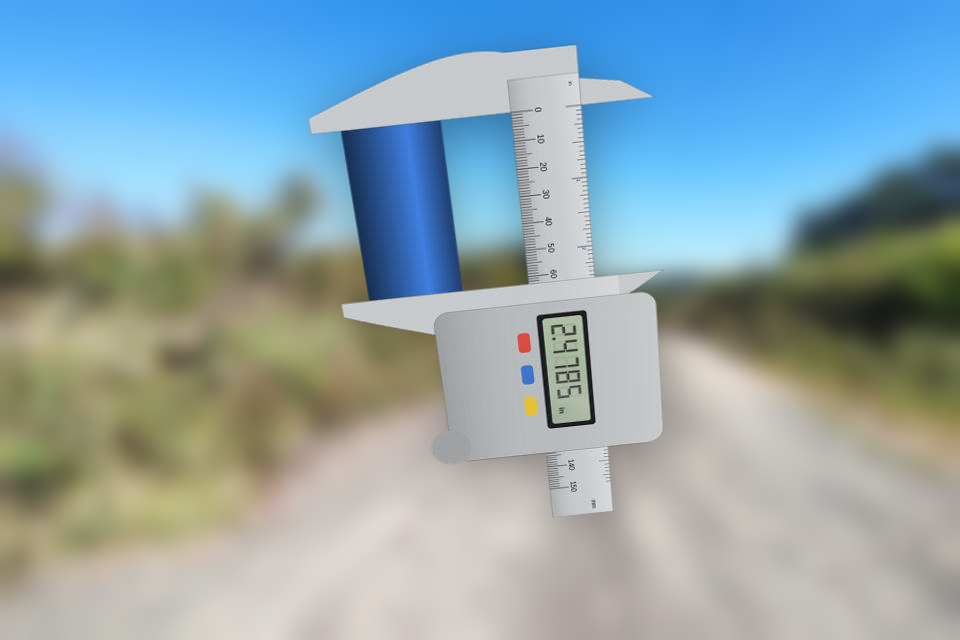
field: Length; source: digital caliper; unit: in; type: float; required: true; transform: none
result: 2.4785 in
